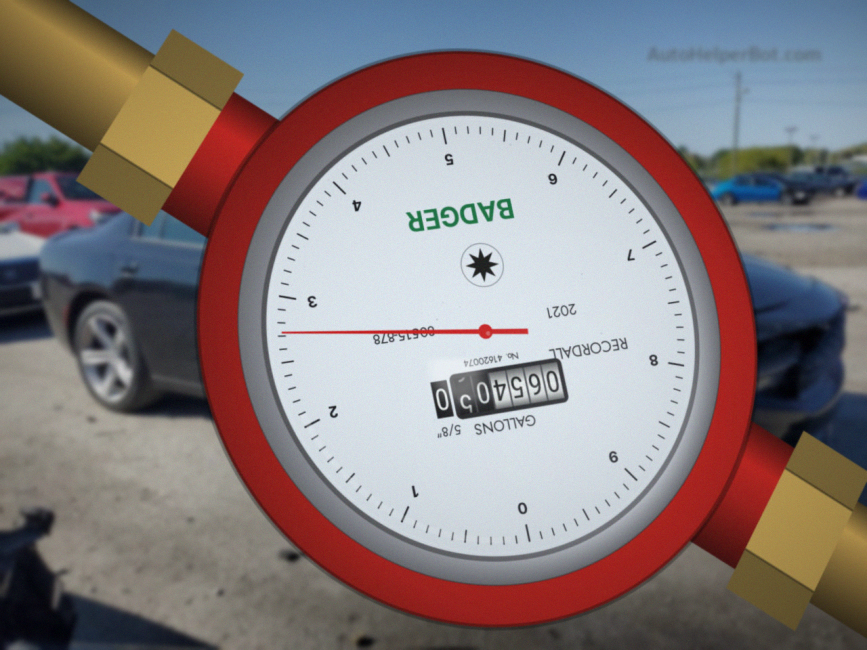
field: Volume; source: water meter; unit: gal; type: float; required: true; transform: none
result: 654052.7 gal
